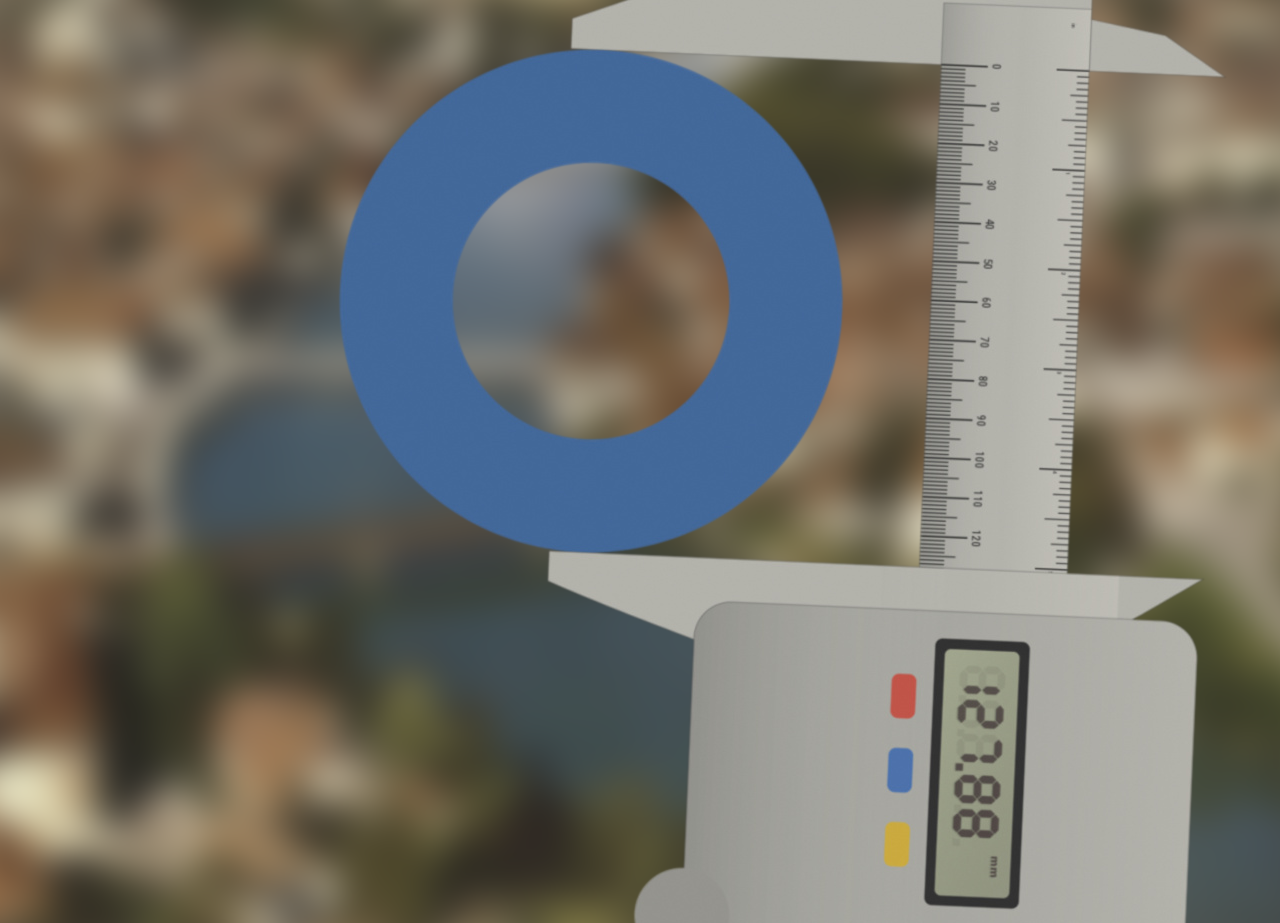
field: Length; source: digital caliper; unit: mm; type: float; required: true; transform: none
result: 127.88 mm
